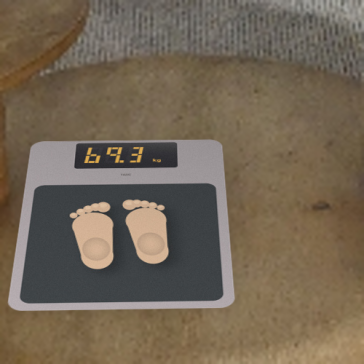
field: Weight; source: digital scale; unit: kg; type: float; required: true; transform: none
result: 69.3 kg
